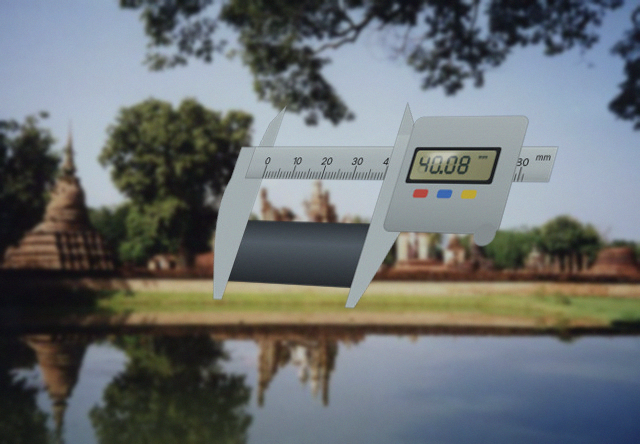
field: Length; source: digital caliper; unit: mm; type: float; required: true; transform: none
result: 40.08 mm
